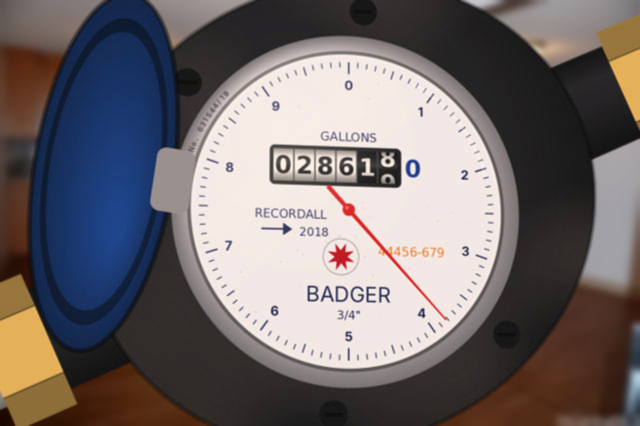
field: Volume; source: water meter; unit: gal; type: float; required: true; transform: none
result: 286183.8 gal
